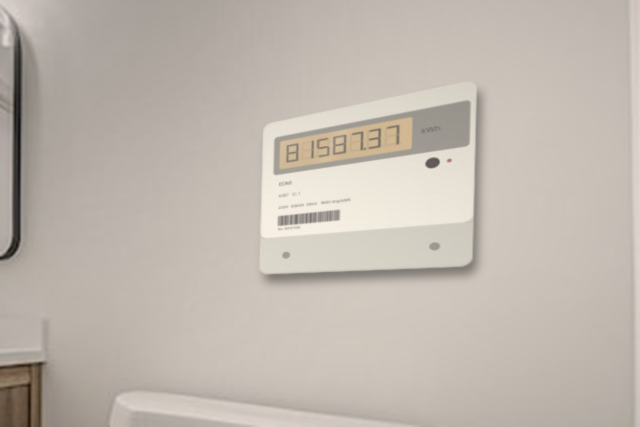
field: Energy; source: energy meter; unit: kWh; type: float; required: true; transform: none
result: 81587.37 kWh
